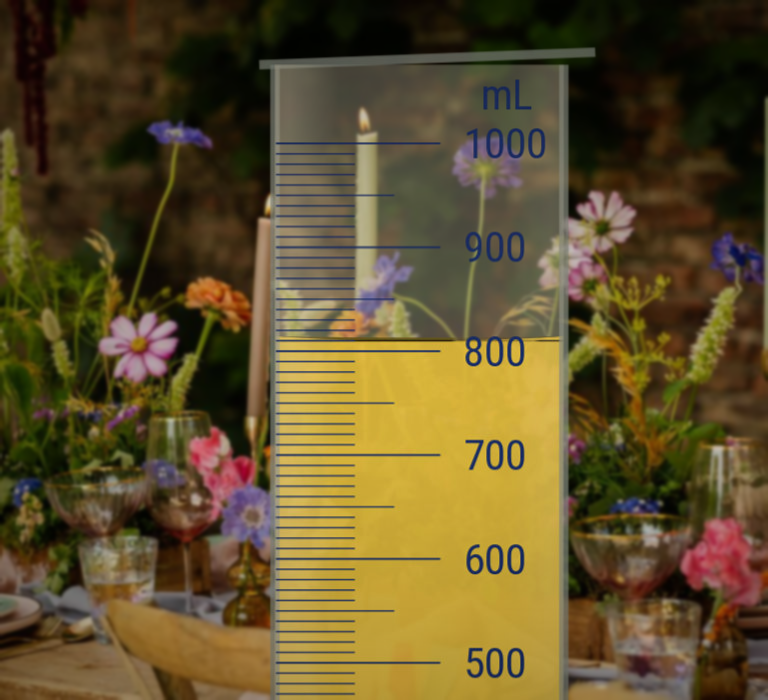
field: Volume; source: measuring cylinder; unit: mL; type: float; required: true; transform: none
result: 810 mL
